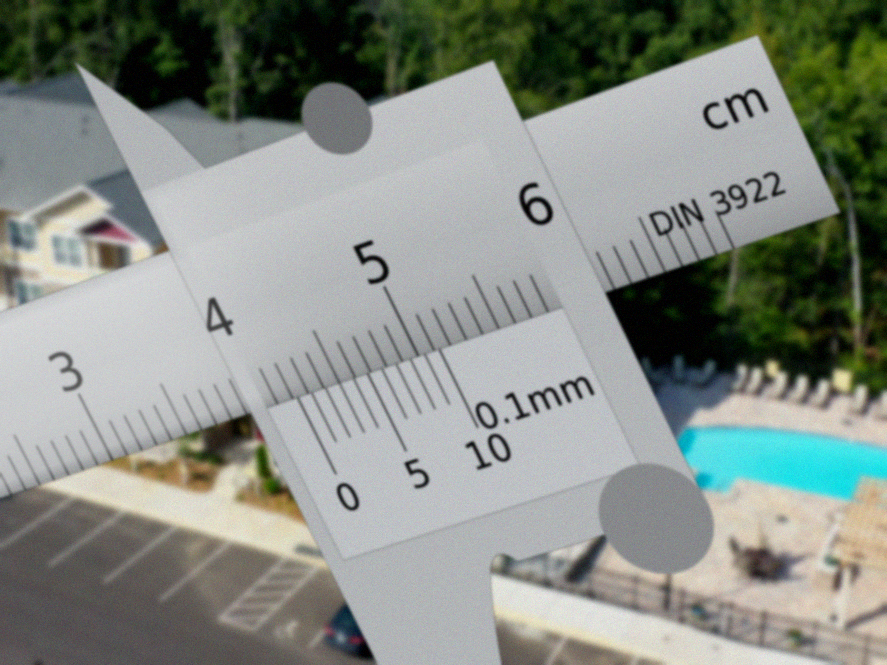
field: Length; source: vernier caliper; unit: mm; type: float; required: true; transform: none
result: 42.3 mm
